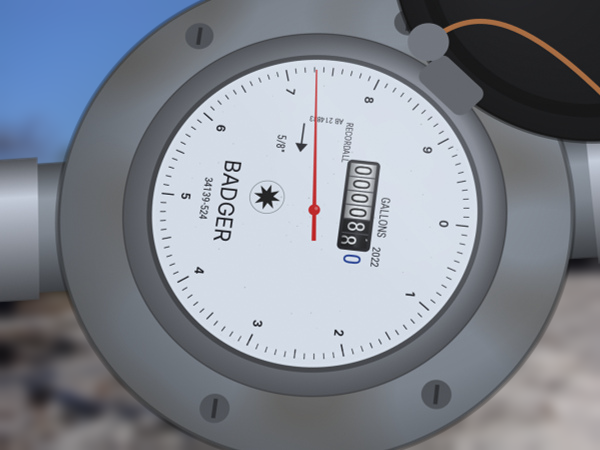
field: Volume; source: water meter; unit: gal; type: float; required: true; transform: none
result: 877.3 gal
